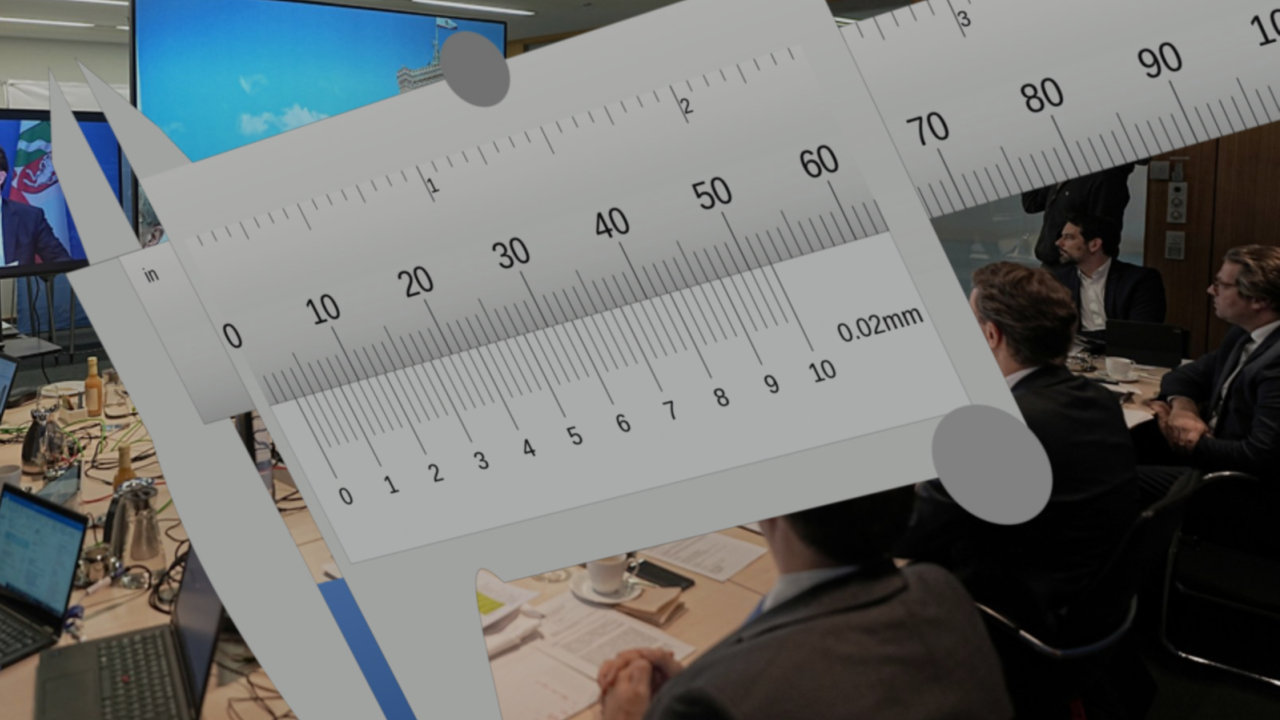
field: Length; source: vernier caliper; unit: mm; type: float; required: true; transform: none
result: 3.0 mm
